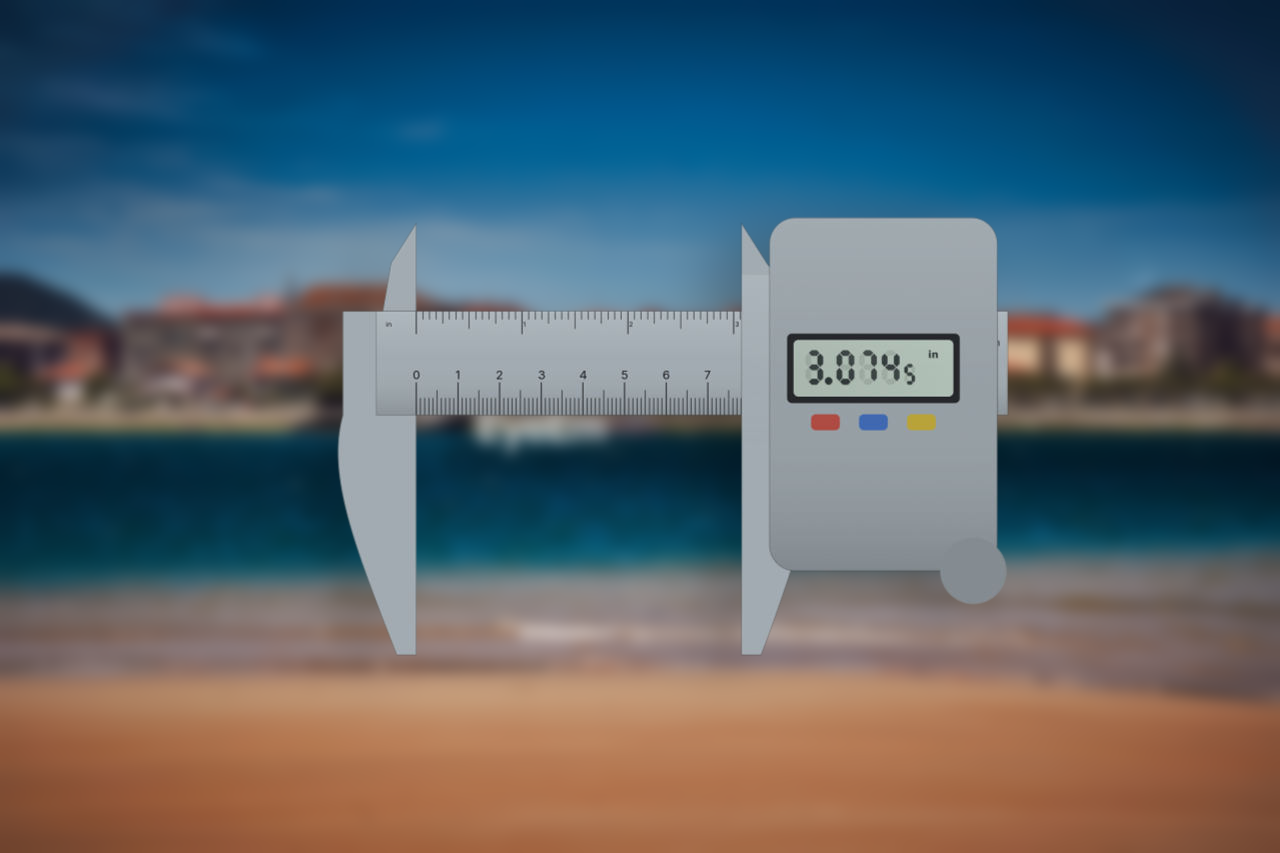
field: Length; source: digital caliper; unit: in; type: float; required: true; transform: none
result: 3.0745 in
